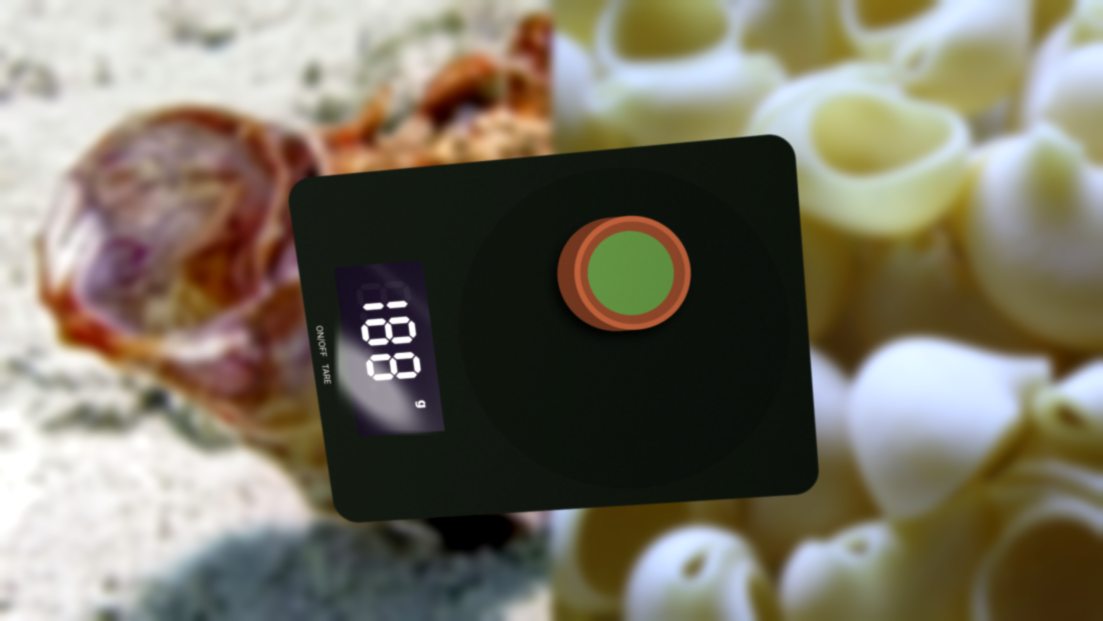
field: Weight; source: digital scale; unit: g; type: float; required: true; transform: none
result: 188 g
